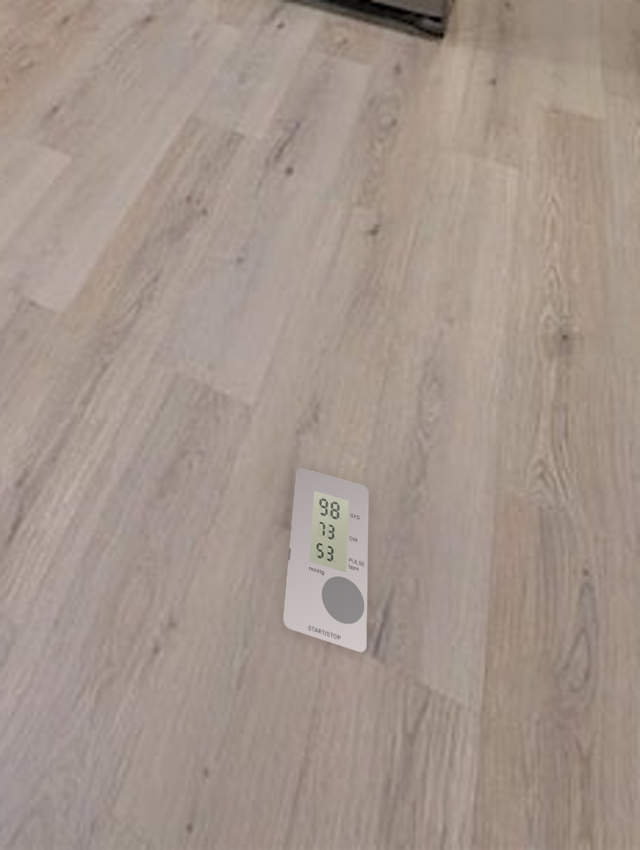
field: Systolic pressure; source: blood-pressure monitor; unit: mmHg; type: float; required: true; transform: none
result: 98 mmHg
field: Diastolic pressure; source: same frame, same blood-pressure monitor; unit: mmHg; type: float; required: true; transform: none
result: 73 mmHg
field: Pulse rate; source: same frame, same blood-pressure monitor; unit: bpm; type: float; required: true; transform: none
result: 53 bpm
